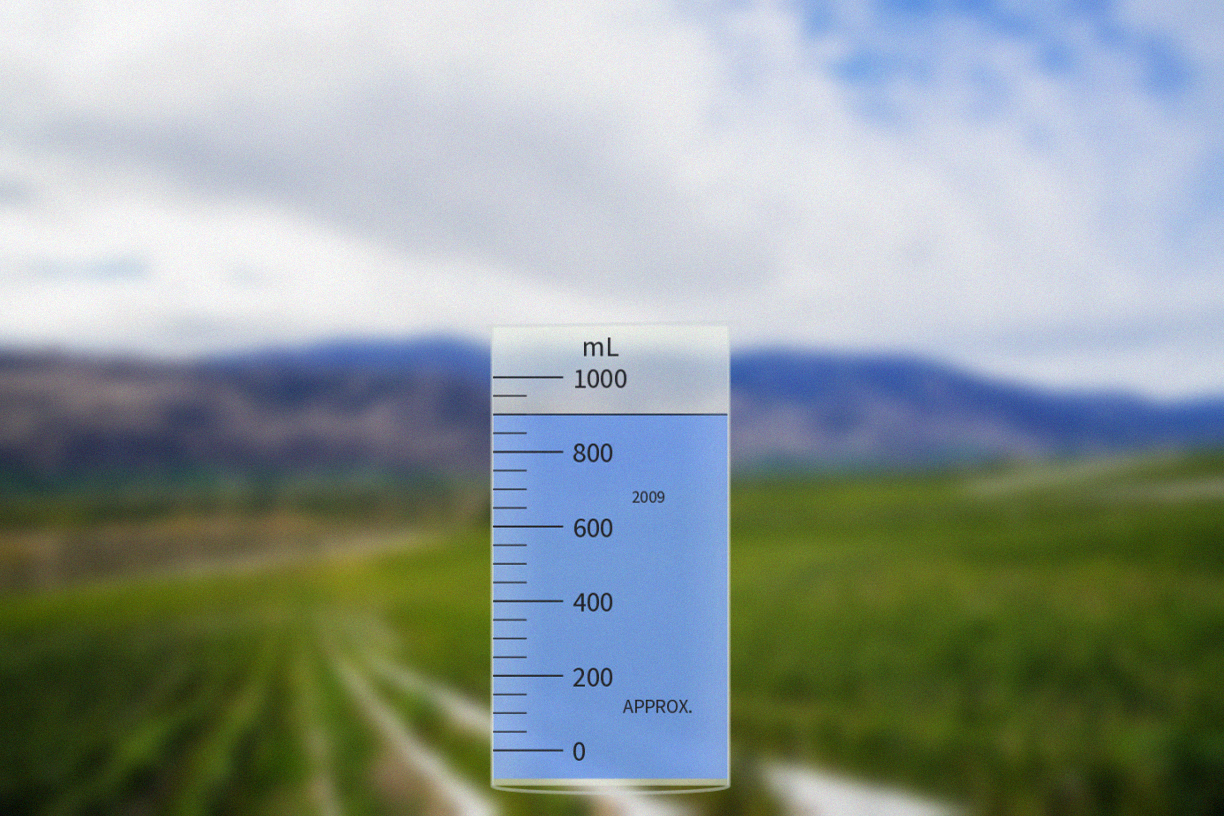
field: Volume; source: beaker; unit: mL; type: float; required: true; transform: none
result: 900 mL
